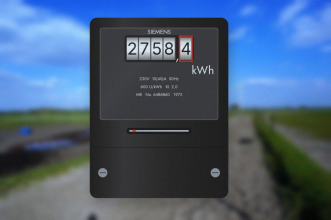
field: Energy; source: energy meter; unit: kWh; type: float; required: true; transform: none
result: 2758.4 kWh
